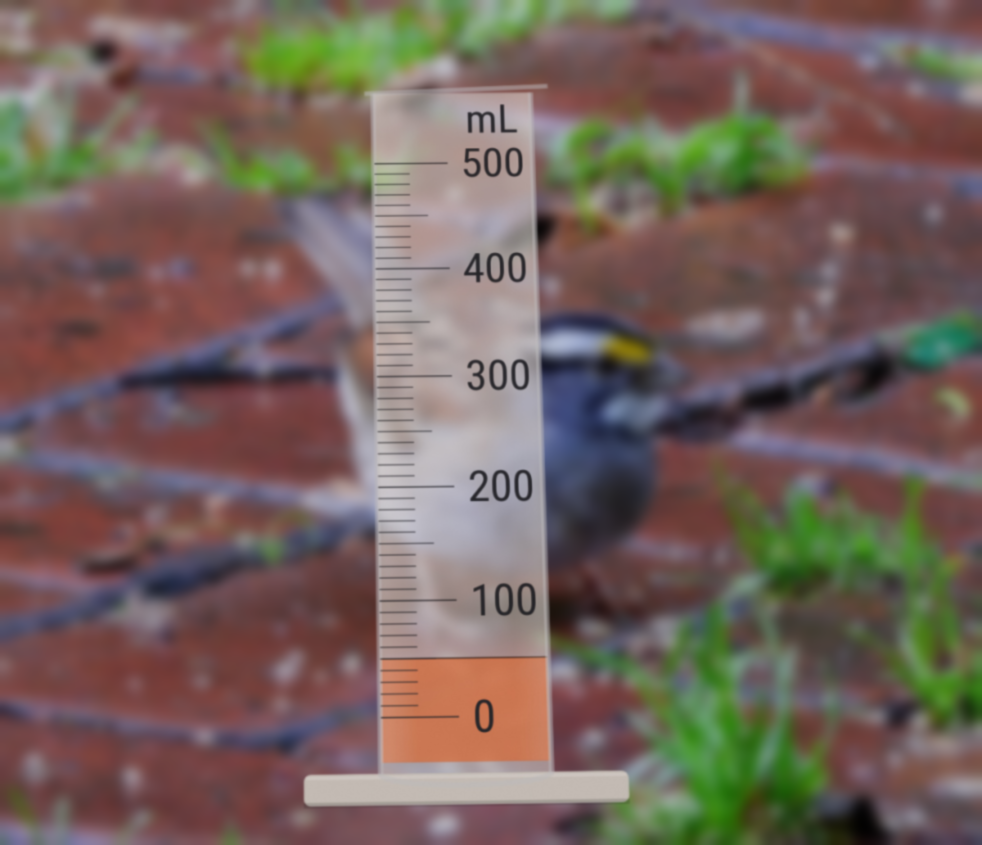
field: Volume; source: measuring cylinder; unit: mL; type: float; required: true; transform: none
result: 50 mL
